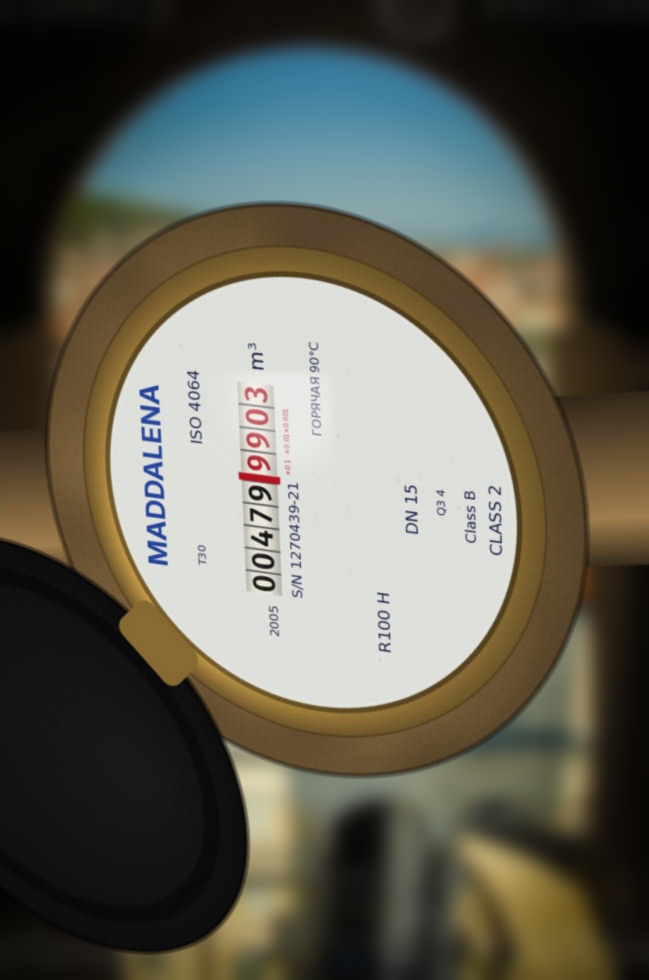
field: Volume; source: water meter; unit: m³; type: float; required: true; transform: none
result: 479.9903 m³
